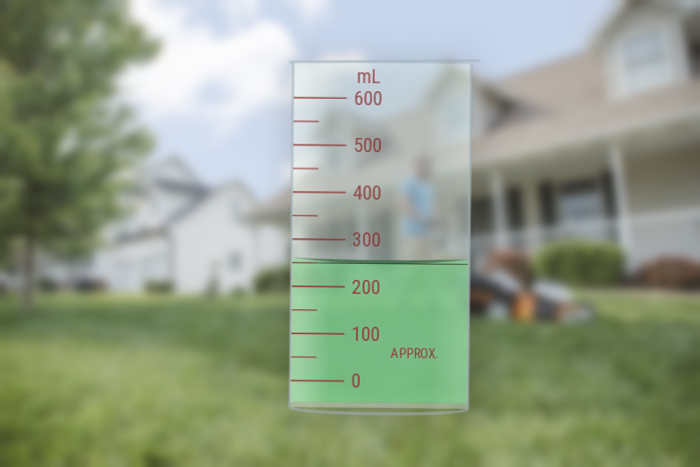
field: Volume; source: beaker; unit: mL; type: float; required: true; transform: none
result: 250 mL
